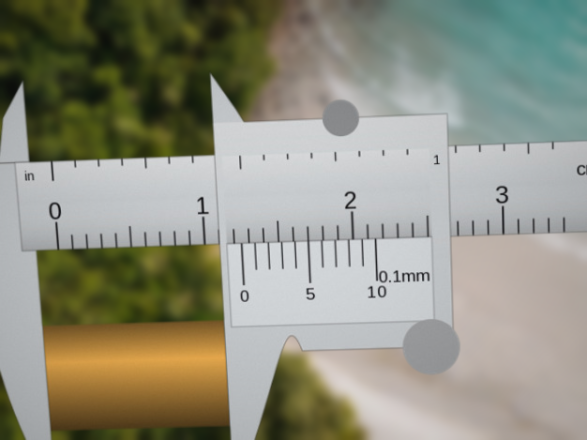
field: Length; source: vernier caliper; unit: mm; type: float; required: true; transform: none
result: 12.5 mm
